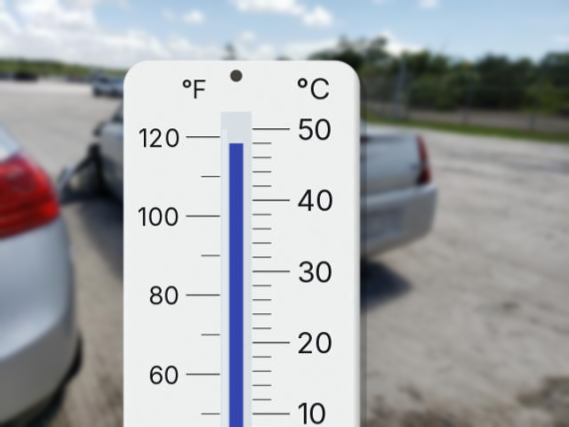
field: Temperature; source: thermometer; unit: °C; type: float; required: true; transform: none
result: 48 °C
